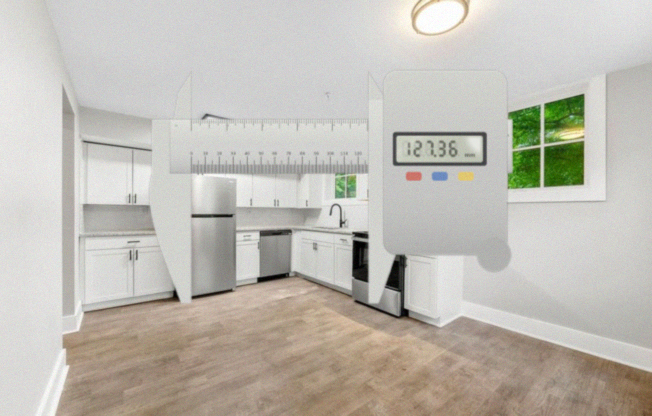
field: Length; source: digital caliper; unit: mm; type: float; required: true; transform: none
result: 127.36 mm
